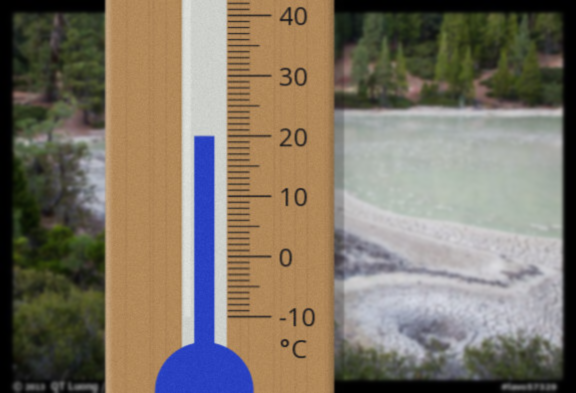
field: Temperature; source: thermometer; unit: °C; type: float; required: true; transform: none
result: 20 °C
